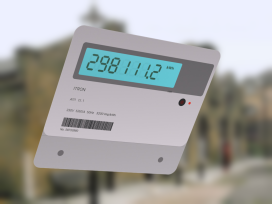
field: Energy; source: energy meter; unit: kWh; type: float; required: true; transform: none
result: 298111.2 kWh
